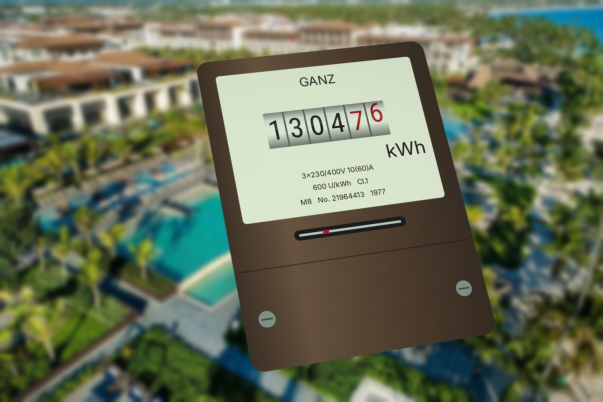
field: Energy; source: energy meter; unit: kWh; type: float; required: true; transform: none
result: 1304.76 kWh
